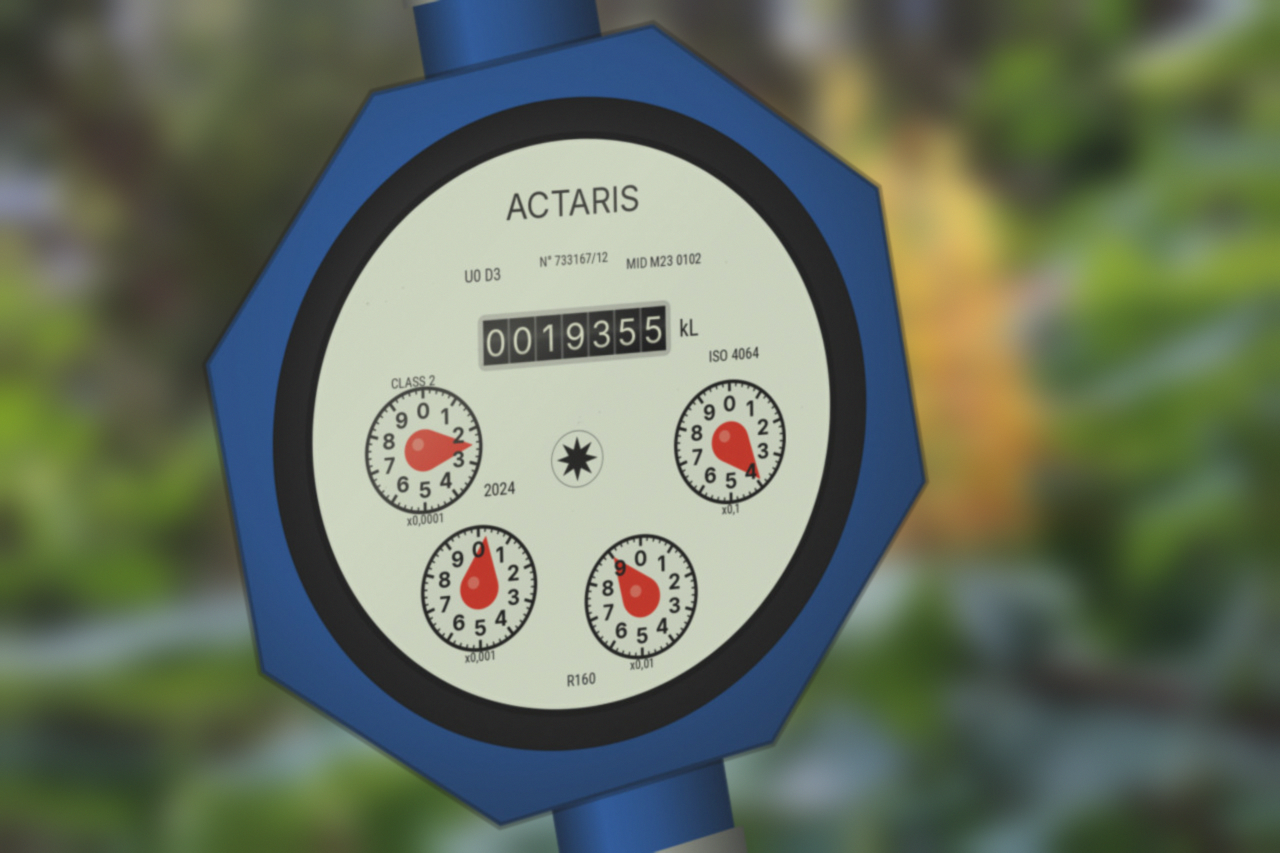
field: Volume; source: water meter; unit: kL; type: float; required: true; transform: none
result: 19355.3902 kL
